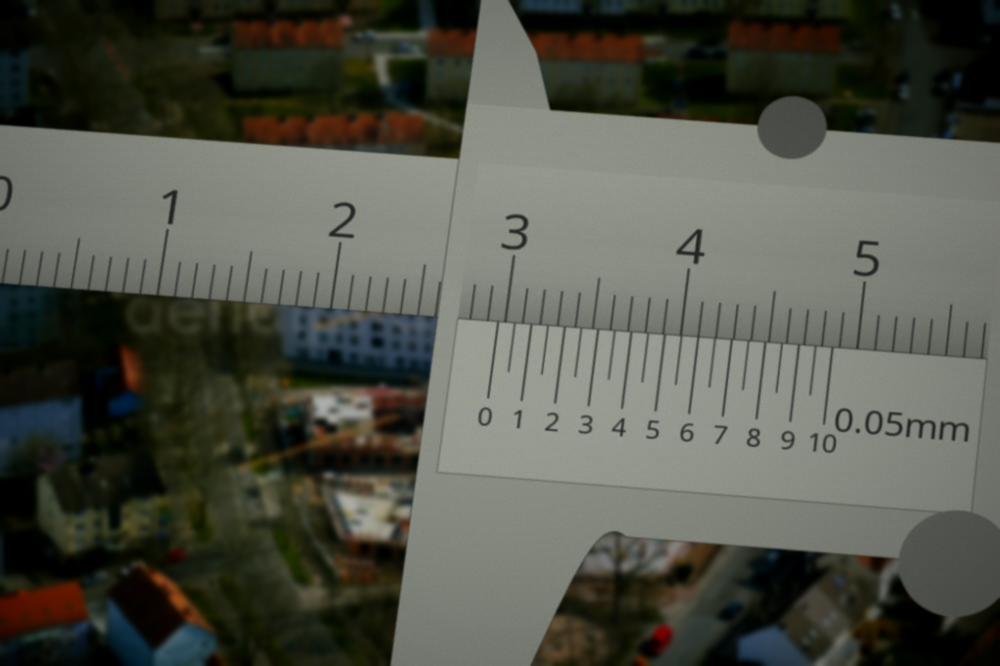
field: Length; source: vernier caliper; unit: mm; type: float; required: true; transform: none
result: 29.6 mm
